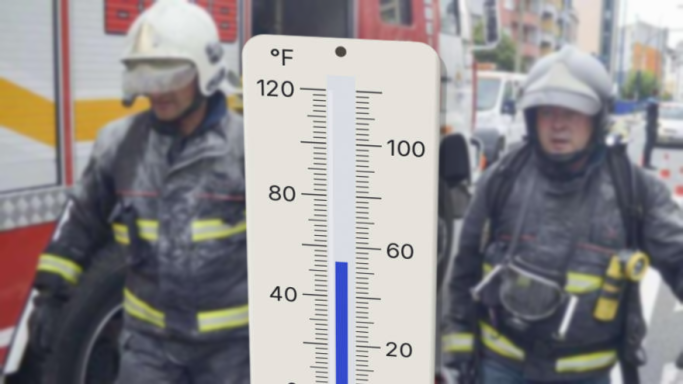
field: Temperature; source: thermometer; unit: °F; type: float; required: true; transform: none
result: 54 °F
